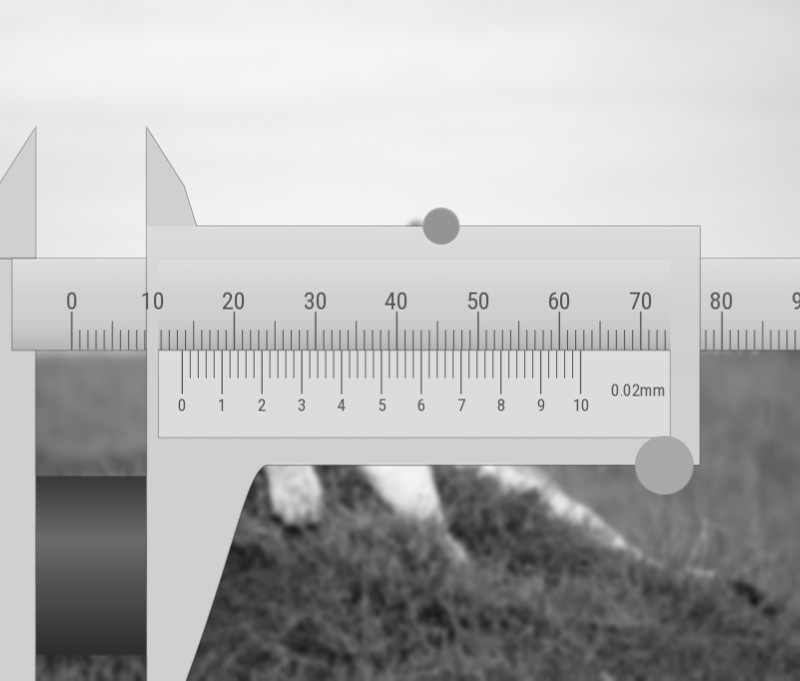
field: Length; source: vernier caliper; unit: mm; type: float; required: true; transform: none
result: 13.6 mm
